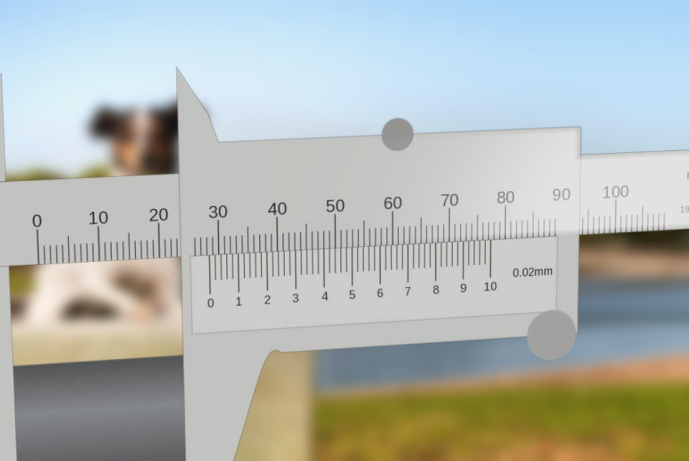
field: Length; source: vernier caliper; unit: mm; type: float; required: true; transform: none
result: 28.4 mm
